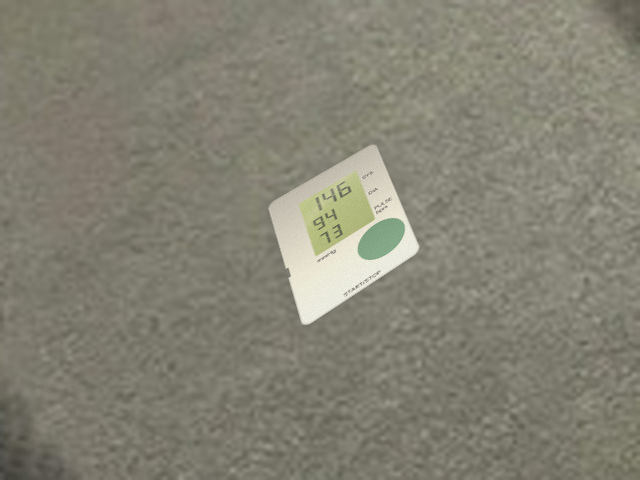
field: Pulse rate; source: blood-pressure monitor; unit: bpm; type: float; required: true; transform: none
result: 73 bpm
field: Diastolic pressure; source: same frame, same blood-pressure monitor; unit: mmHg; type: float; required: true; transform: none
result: 94 mmHg
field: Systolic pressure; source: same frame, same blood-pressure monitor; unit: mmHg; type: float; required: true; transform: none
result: 146 mmHg
